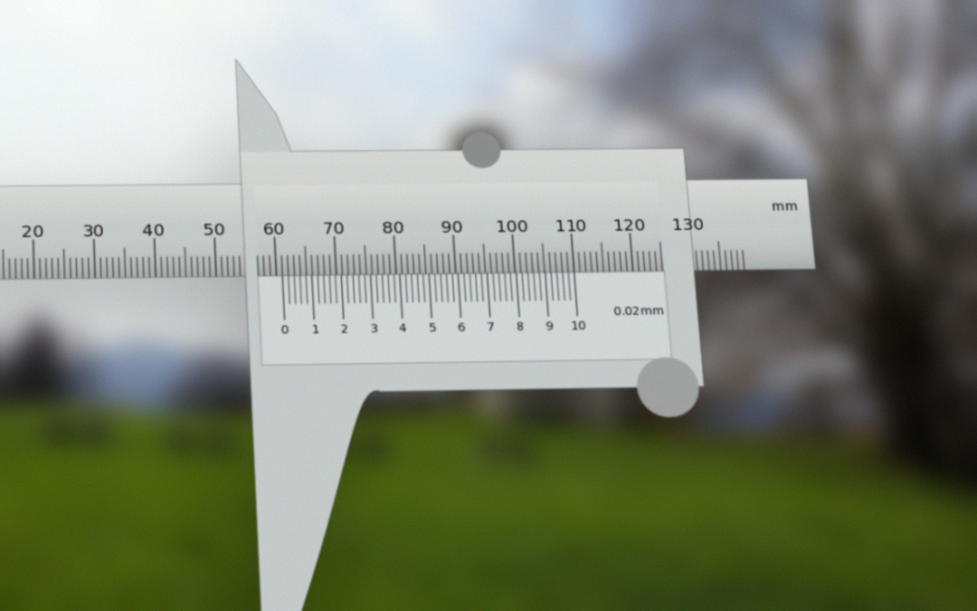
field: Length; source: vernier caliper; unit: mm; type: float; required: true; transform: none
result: 61.0 mm
